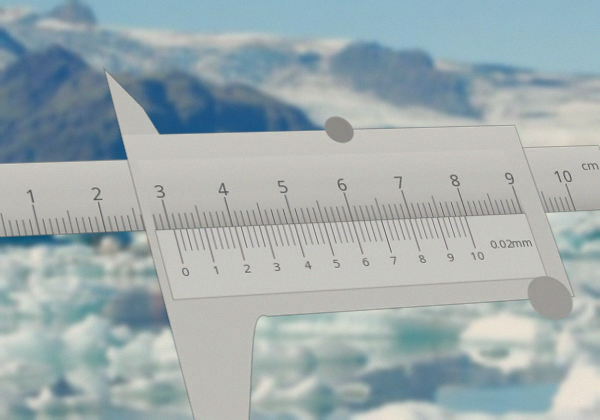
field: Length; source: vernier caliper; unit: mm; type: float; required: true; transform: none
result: 30.6 mm
